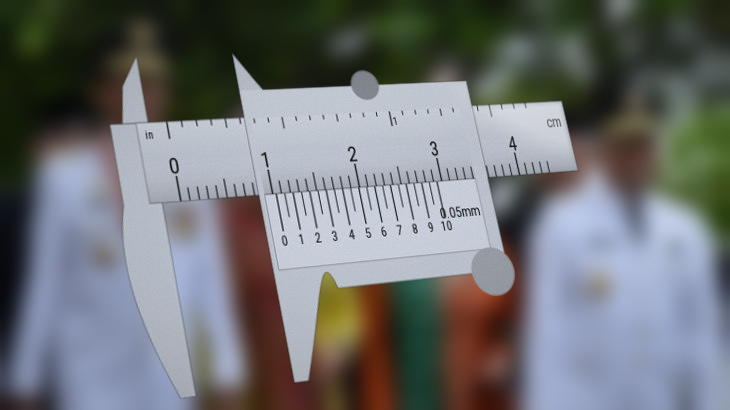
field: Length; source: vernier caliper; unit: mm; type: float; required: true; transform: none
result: 10.4 mm
